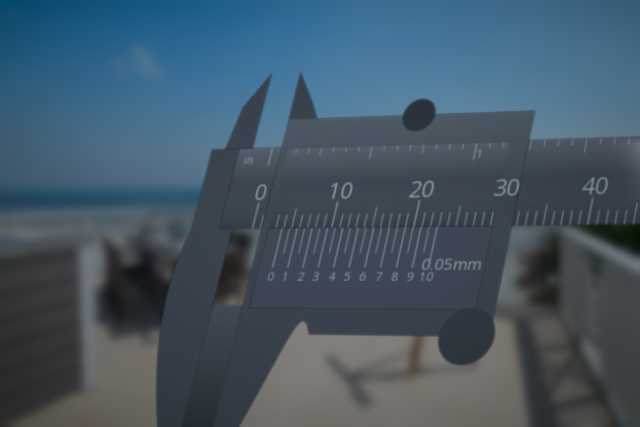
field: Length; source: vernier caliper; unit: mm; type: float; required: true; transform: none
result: 3.8 mm
